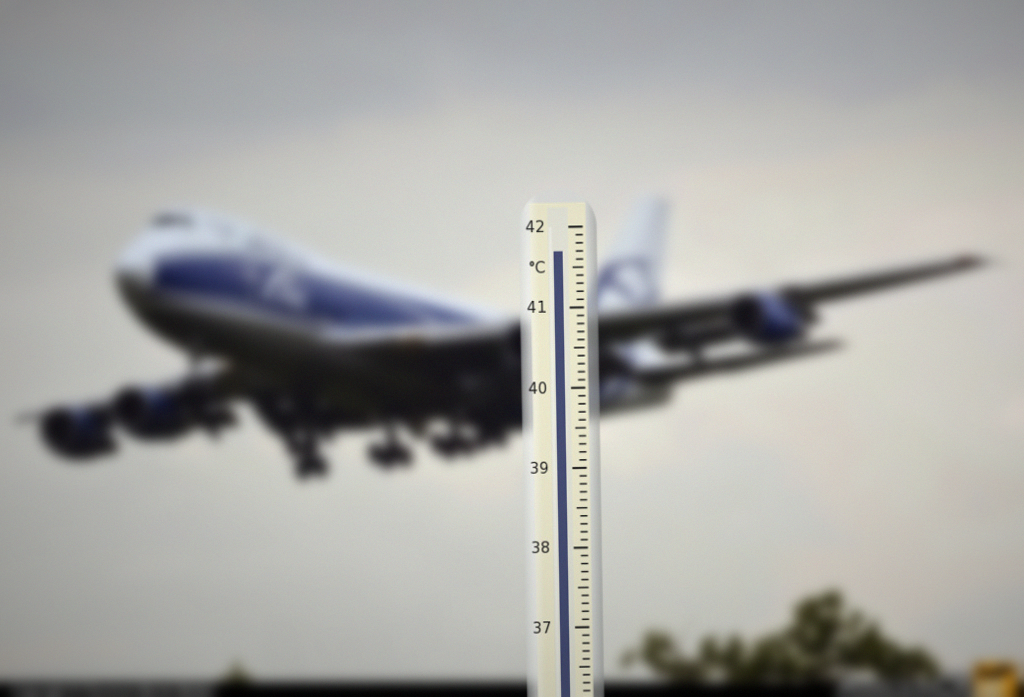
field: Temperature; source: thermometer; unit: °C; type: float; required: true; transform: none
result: 41.7 °C
